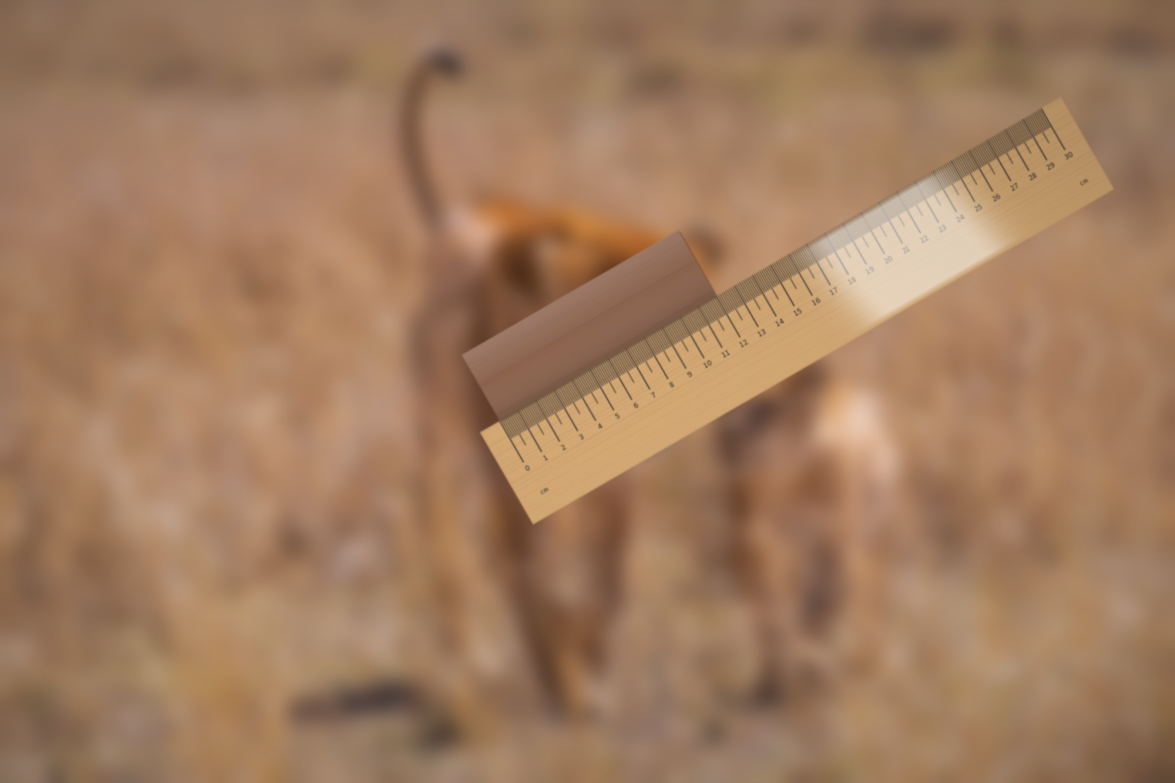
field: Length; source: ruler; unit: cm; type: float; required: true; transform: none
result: 12 cm
